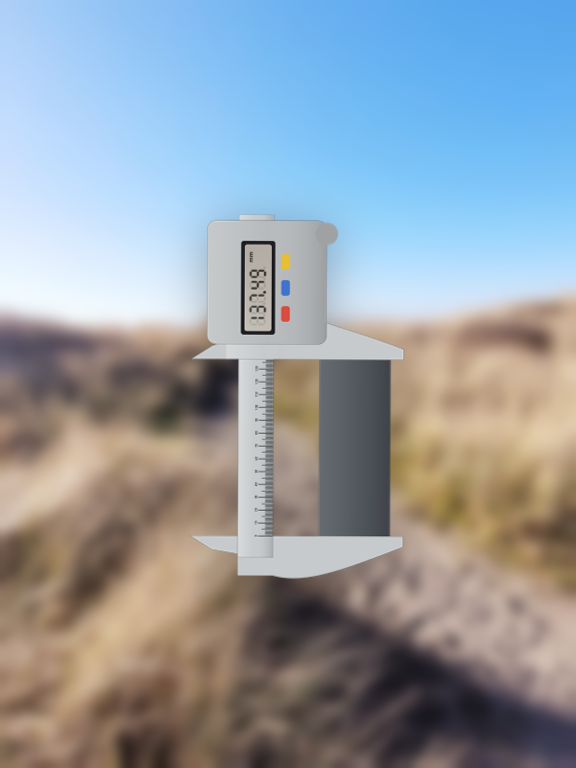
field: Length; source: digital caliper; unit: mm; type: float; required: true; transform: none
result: 137.49 mm
